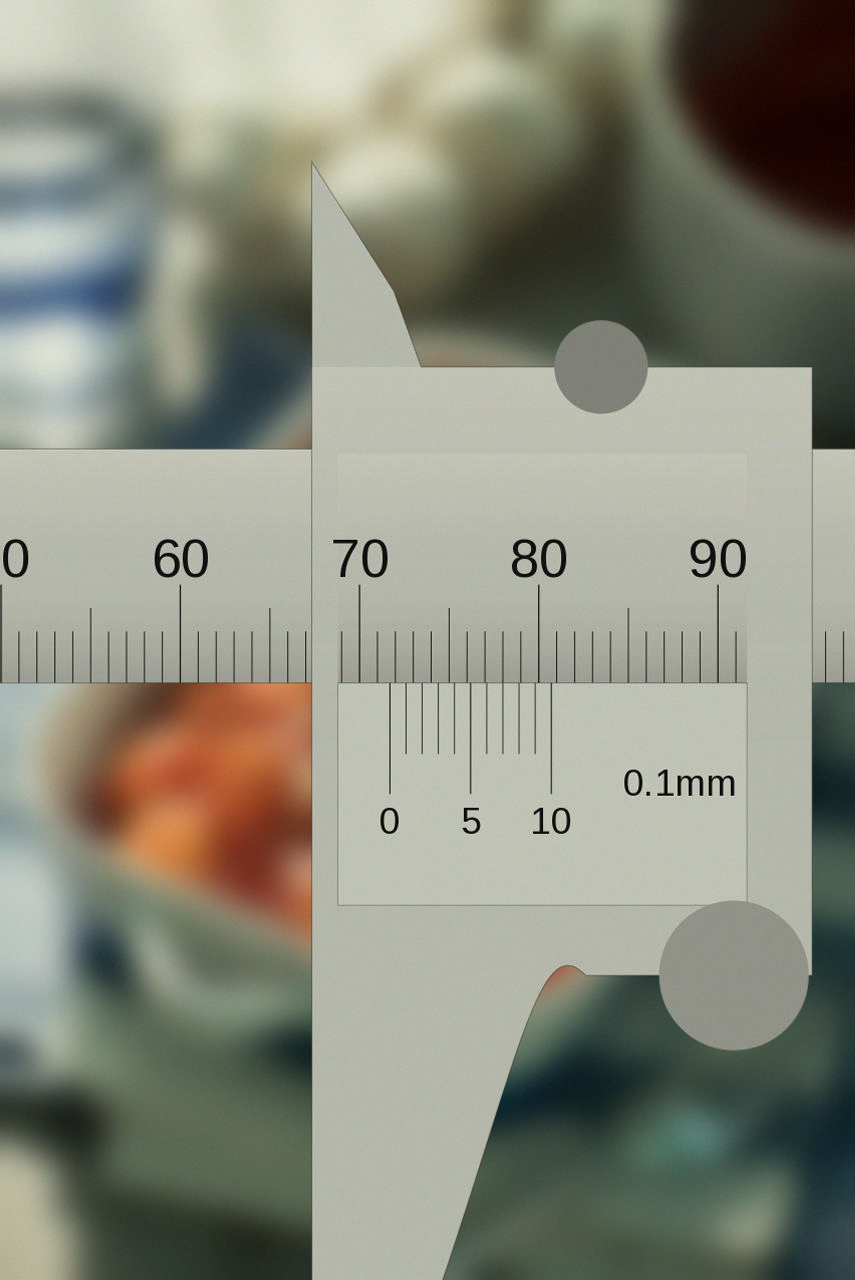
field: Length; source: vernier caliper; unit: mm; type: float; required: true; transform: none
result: 71.7 mm
